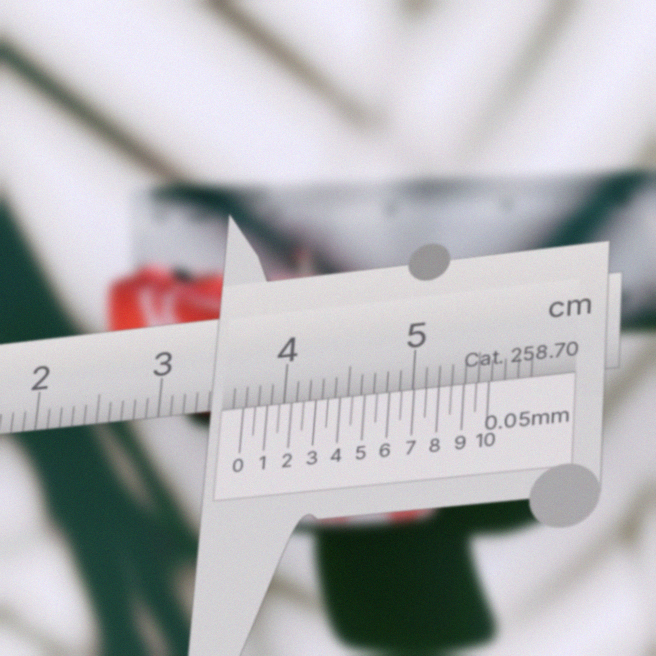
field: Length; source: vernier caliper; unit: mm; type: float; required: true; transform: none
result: 36.8 mm
